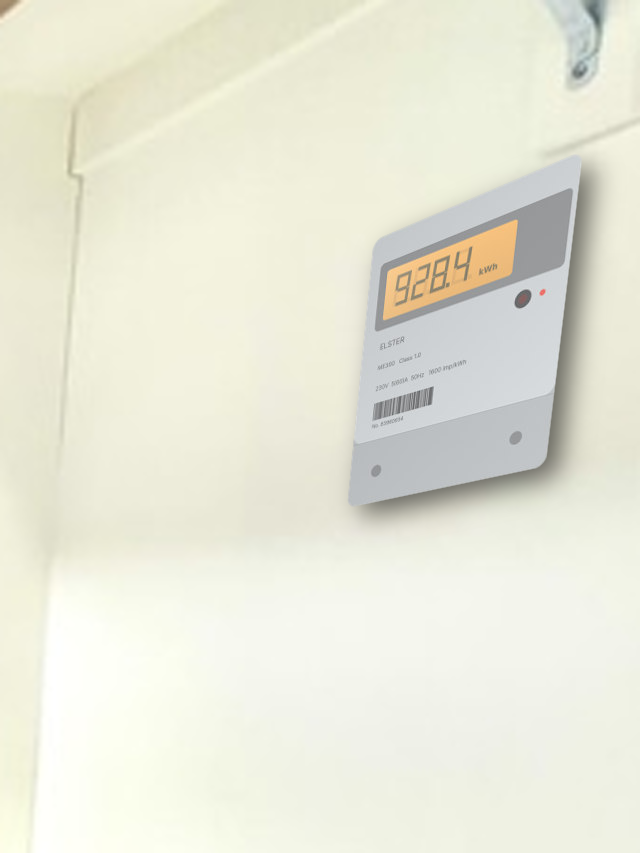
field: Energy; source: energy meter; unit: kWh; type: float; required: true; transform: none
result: 928.4 kWh
